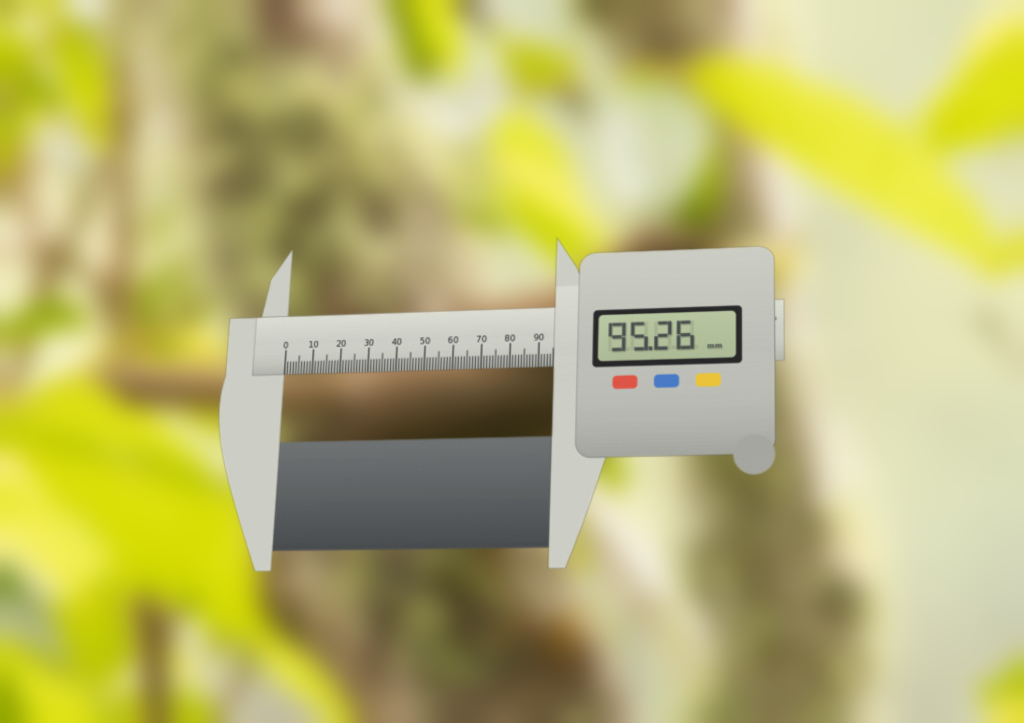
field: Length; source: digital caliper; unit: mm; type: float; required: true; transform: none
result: 95.26 mm
